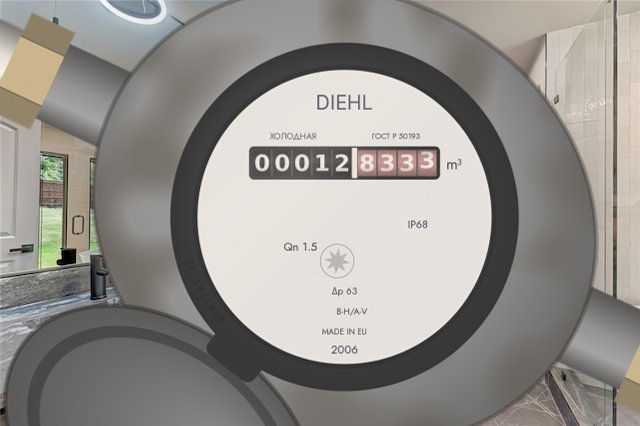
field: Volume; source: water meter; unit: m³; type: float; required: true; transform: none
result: 12.8333 m³
